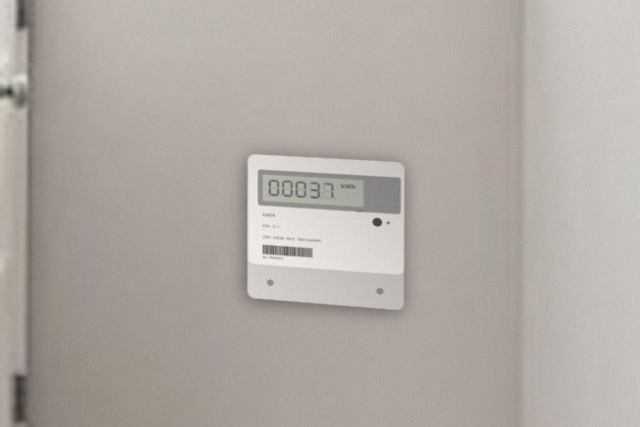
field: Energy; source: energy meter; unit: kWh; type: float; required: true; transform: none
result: 37 kWh
